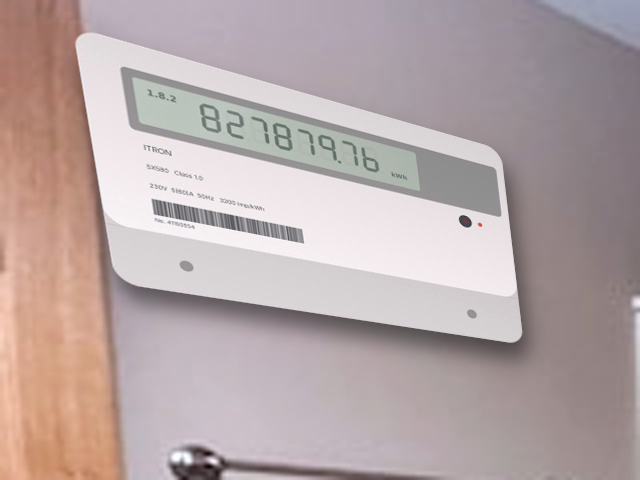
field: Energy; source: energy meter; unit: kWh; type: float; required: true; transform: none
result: 827879.76 kWh
